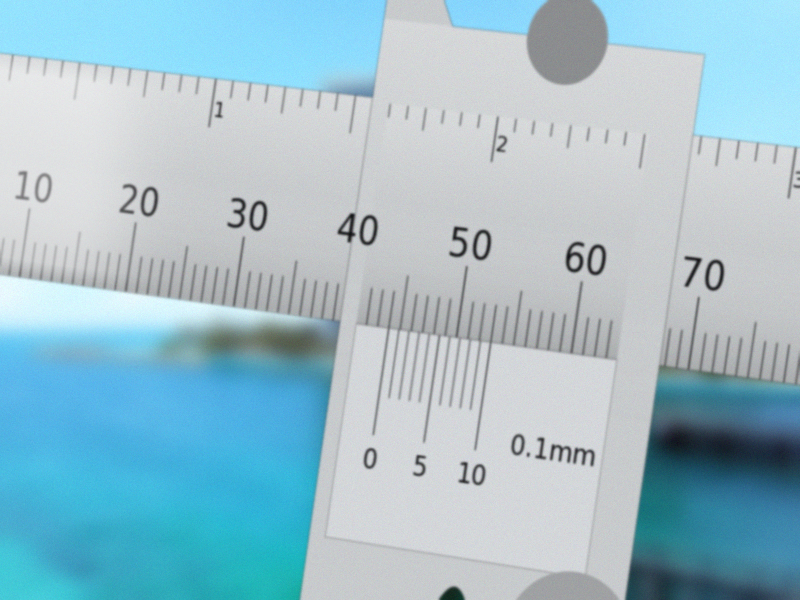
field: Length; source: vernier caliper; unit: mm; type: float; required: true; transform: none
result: 44.0 mm
